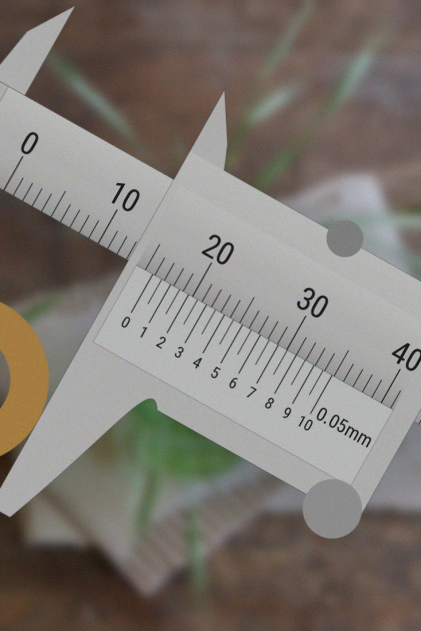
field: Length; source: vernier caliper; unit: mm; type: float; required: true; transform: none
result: 15.8 mm
